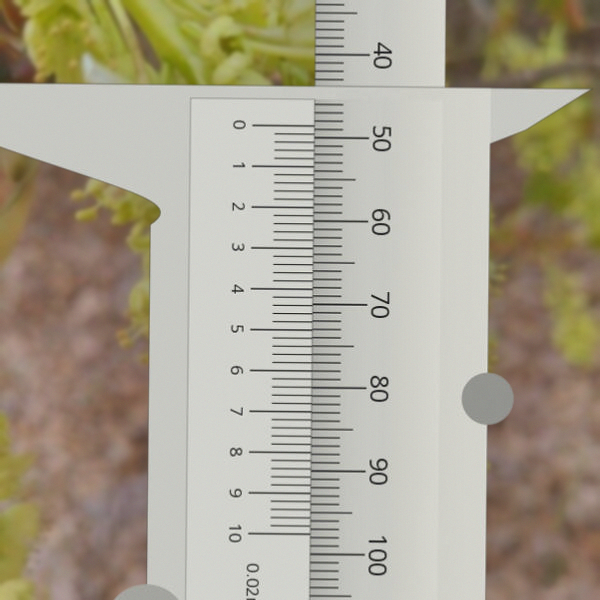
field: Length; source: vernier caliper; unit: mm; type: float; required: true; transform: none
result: 48.6 mm
